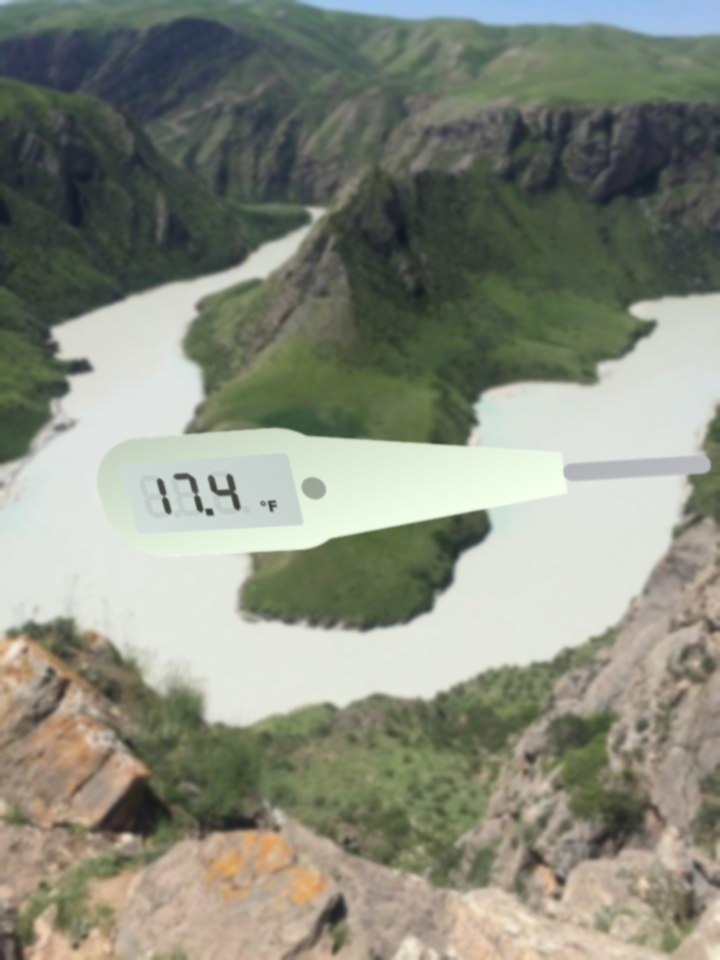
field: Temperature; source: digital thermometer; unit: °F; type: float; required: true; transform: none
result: 17.4 °F
